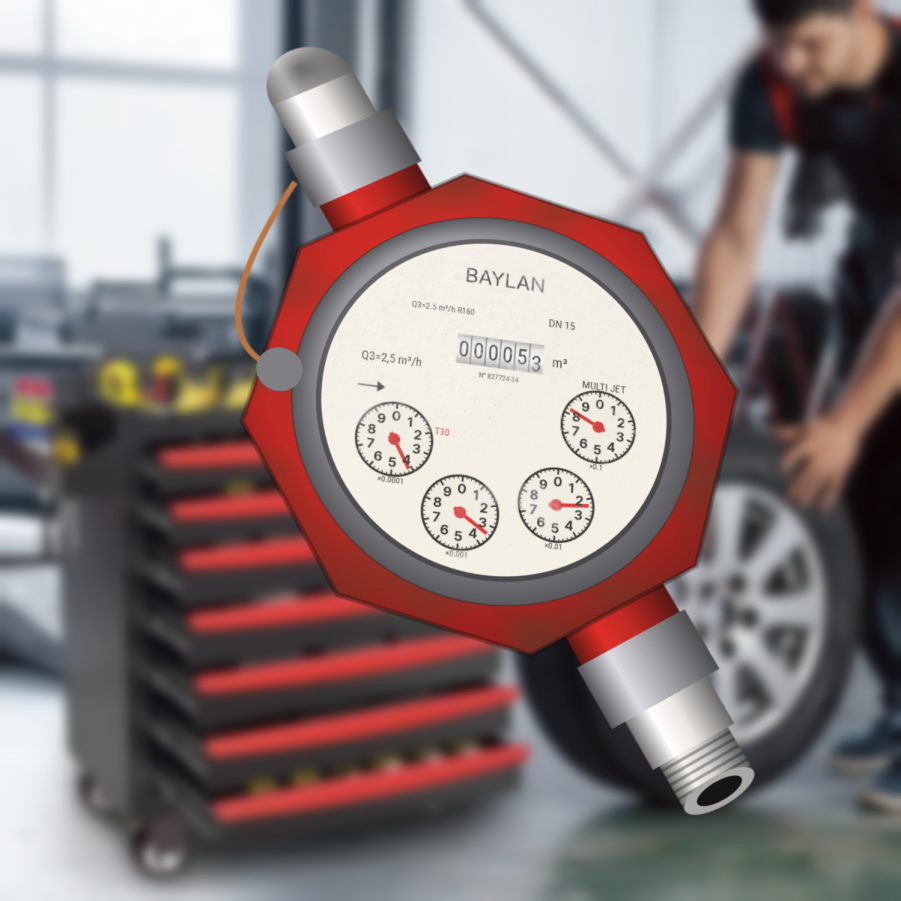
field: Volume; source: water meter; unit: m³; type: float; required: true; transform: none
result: 52.8234 m³
